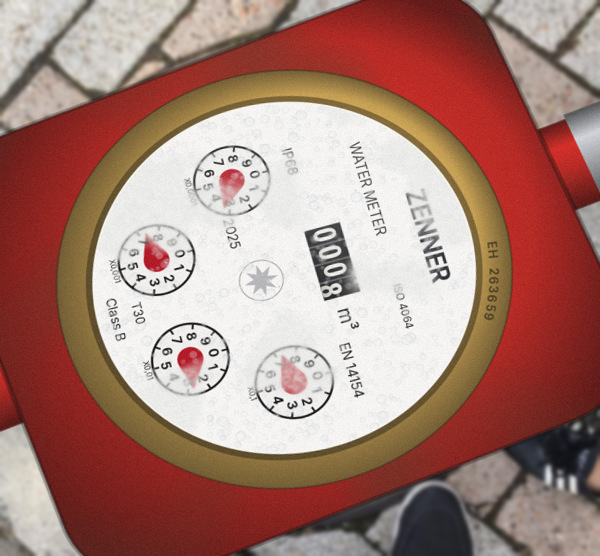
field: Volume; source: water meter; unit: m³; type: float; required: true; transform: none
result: 7.7273 m³
